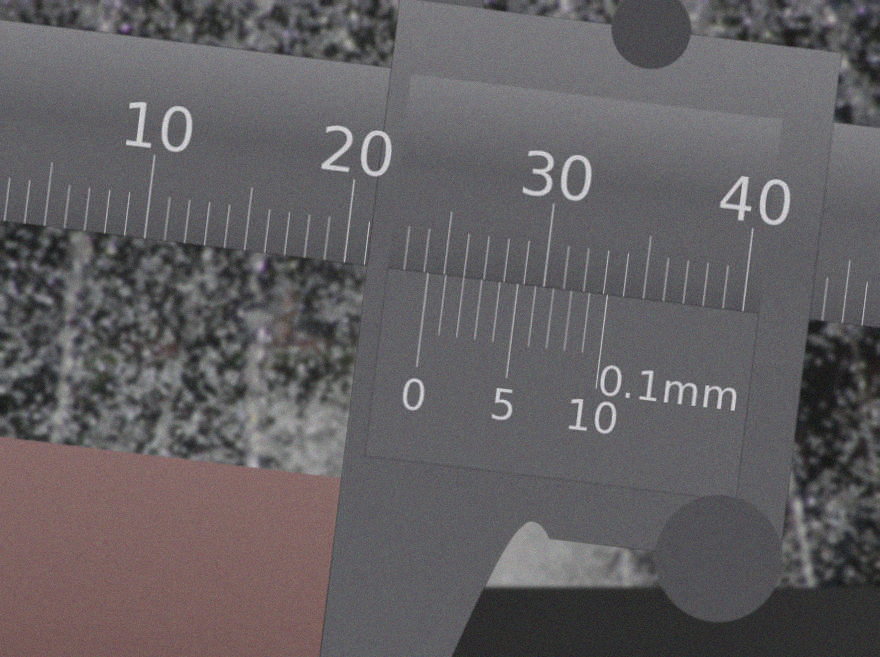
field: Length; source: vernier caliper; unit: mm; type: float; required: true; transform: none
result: 24.2 mm
